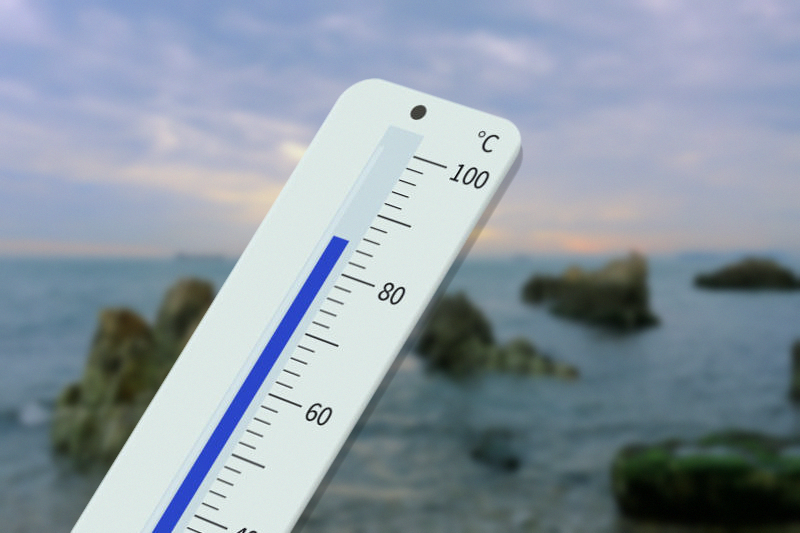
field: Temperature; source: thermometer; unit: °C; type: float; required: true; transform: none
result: 85 °C
